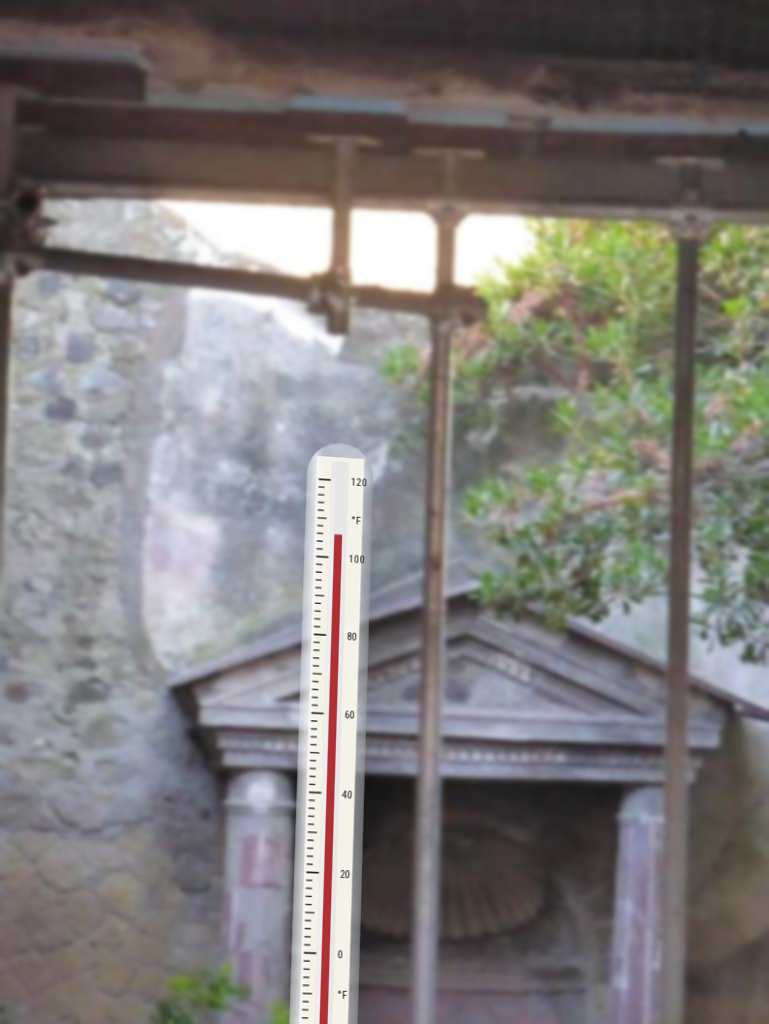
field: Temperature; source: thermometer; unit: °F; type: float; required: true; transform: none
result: 106 °F
